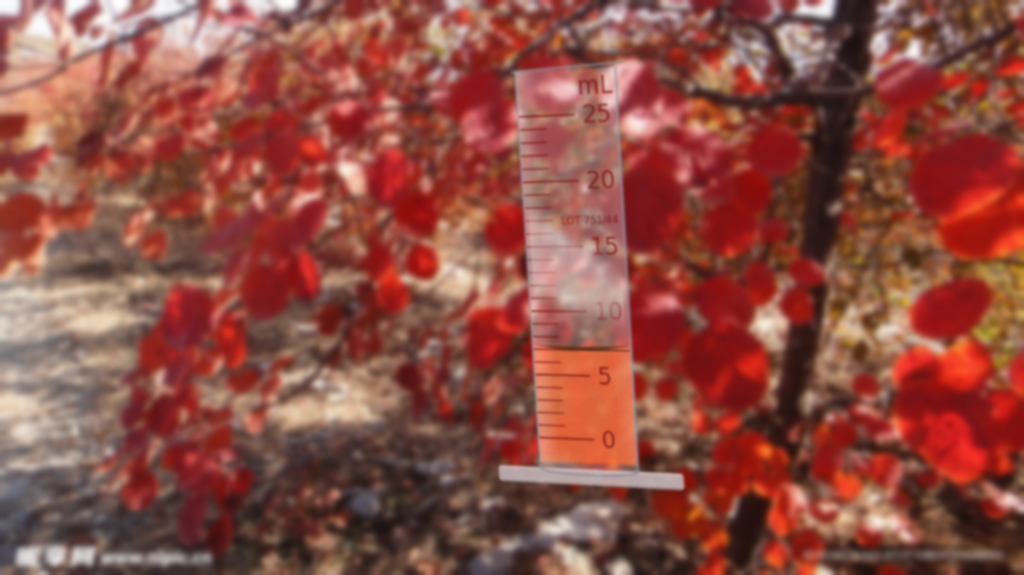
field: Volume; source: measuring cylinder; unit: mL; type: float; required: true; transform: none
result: 7 mL
